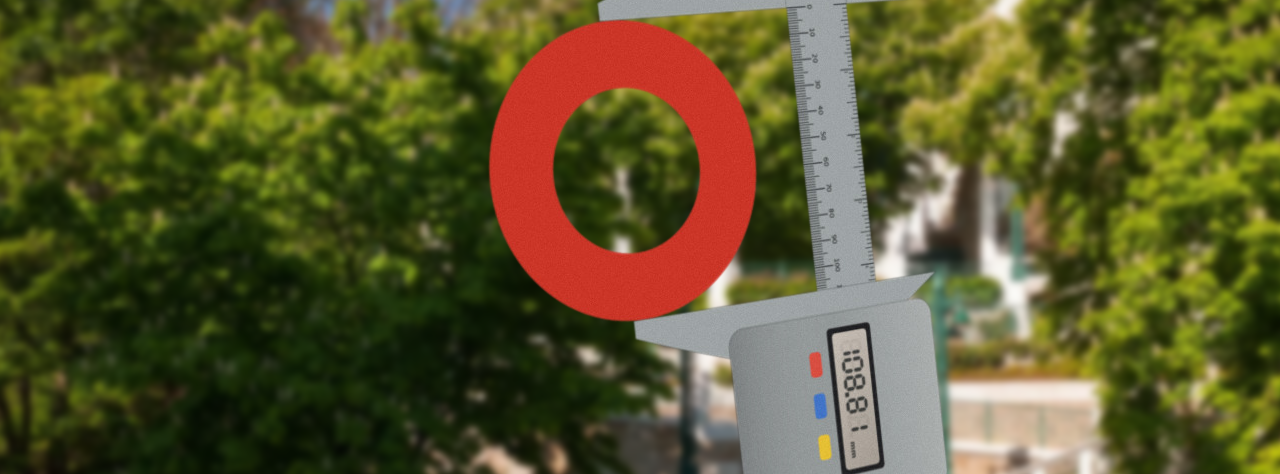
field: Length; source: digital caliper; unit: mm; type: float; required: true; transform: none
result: 108.81 mm
